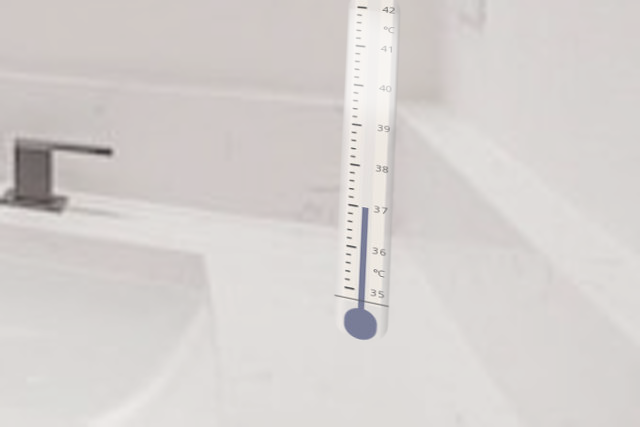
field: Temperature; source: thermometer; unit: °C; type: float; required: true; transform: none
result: 37 °C
